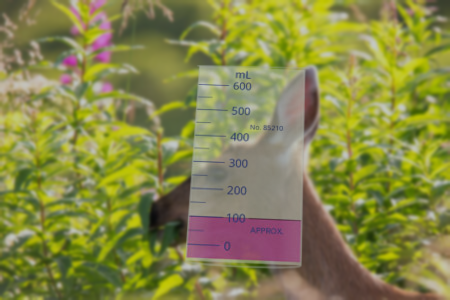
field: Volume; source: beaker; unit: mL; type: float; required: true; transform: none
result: 100 mL
